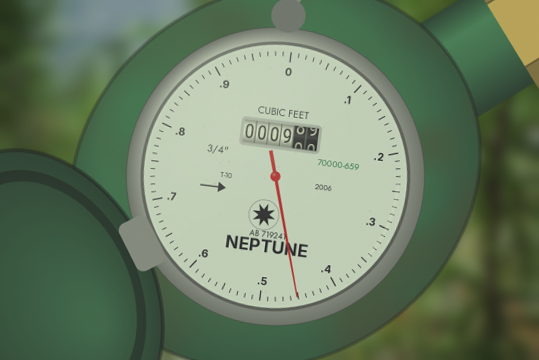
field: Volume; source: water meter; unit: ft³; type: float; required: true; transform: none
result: 989.45 ft³
